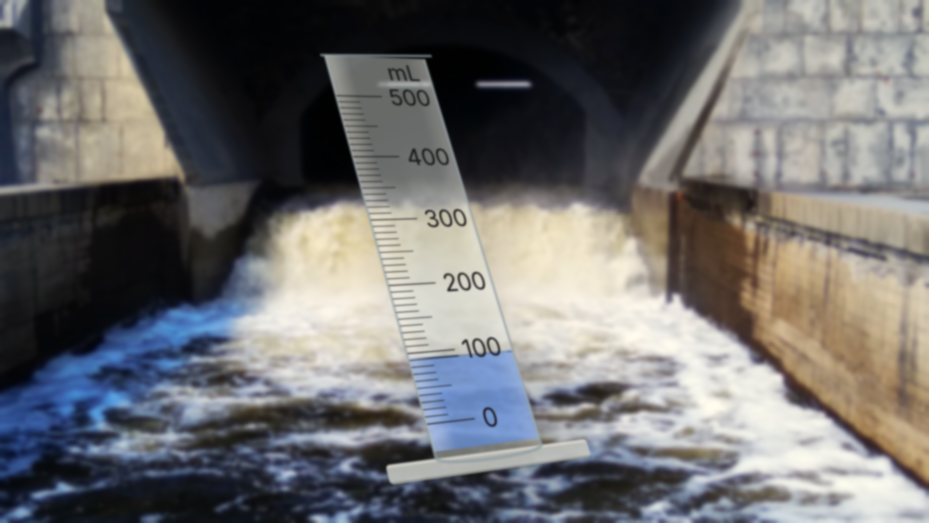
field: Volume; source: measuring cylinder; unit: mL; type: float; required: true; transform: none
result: 90 mL
